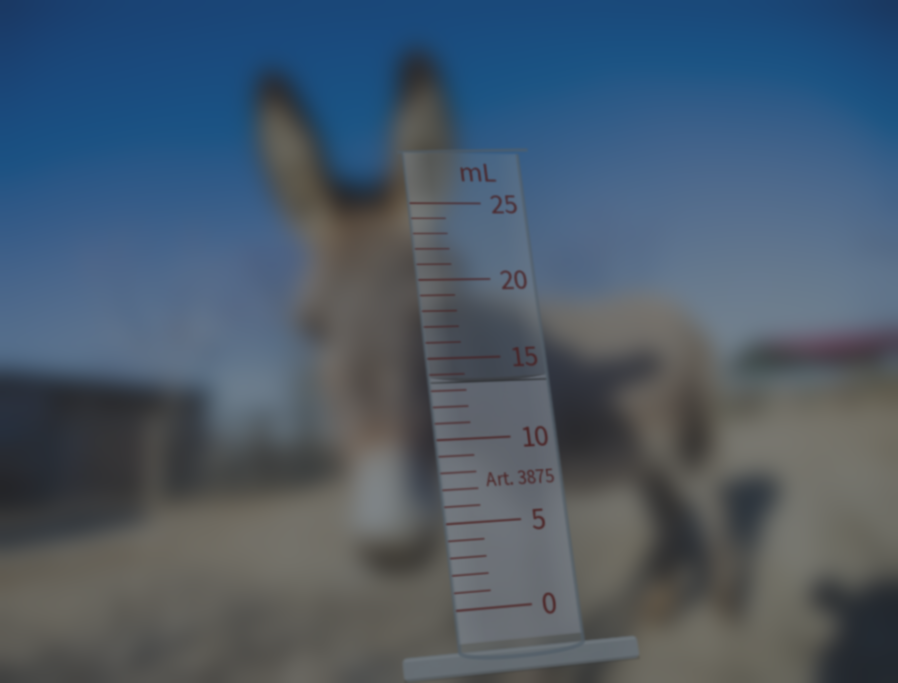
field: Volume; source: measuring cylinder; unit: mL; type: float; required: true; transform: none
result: 13.5 mL
